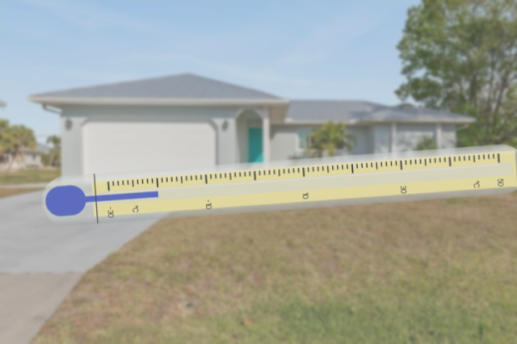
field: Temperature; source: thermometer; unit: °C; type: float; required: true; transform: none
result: -20 °C
